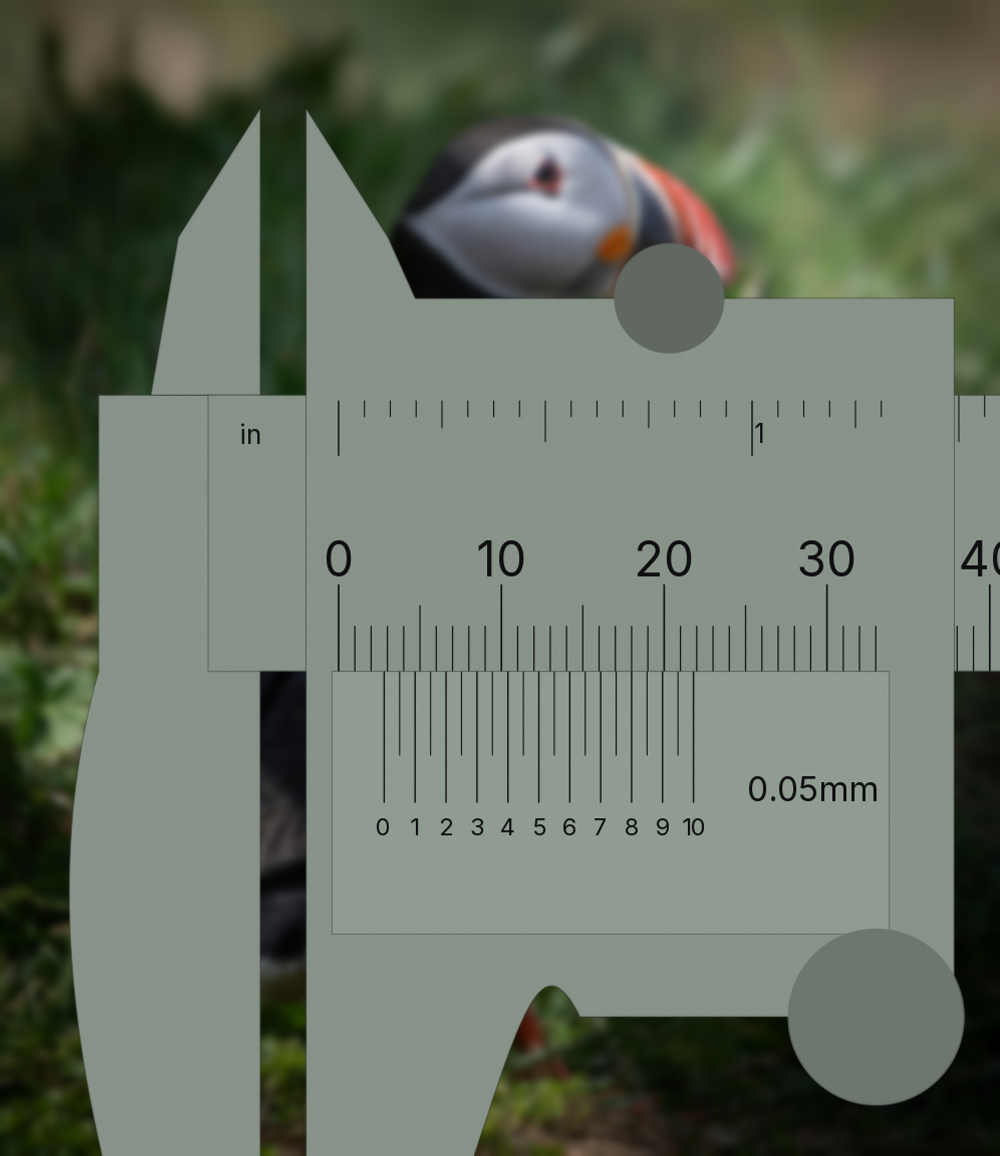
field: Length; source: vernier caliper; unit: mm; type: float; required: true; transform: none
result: 2.8 mm
